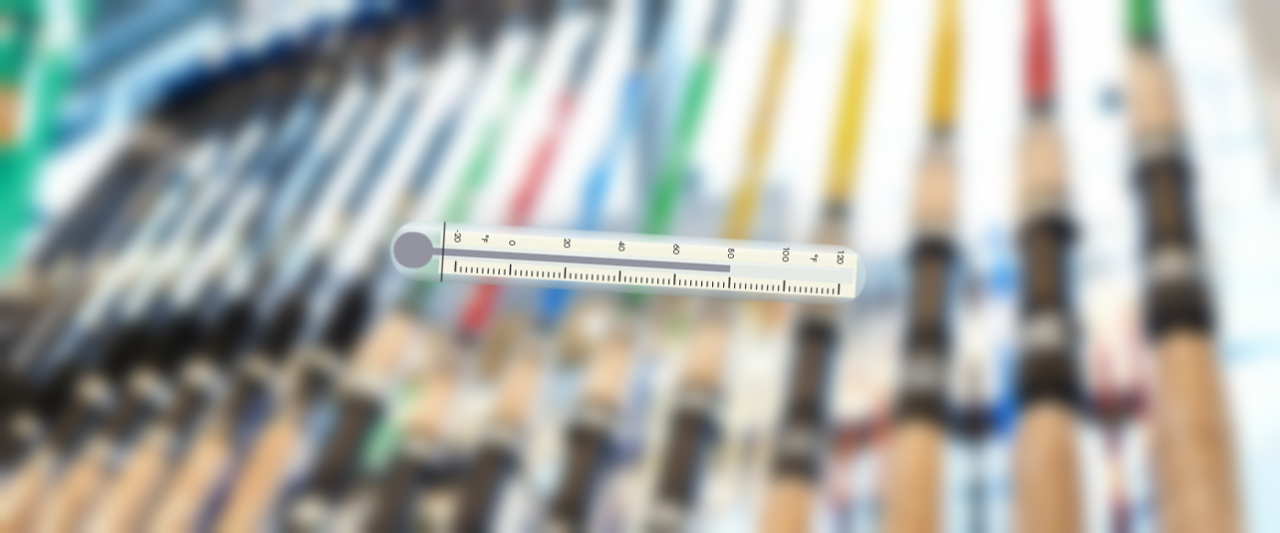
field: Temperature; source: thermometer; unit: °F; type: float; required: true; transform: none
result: 80 °F
